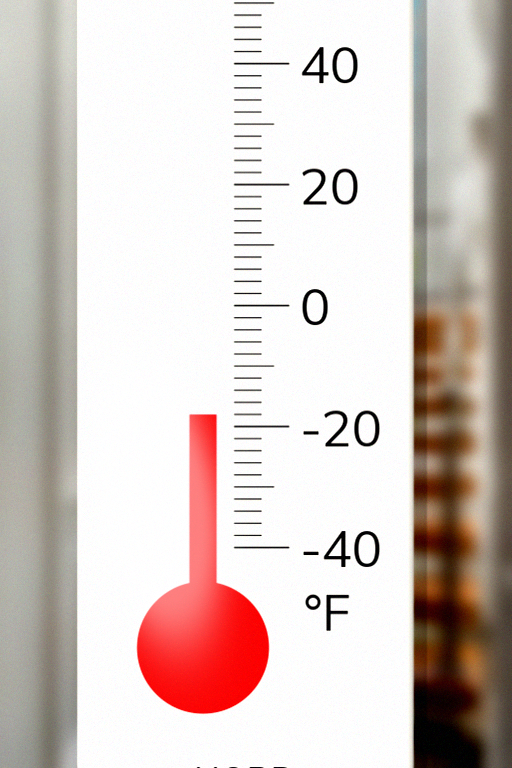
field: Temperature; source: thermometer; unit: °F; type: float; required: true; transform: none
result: -18 °F
